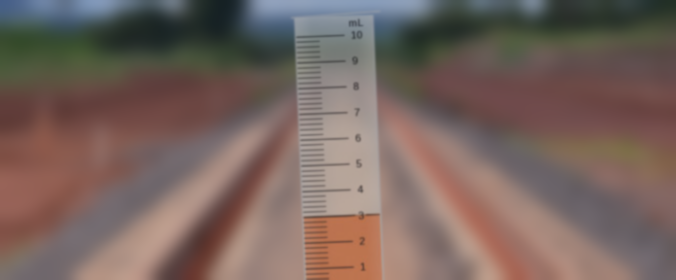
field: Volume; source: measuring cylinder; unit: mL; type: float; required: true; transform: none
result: 3 mL
